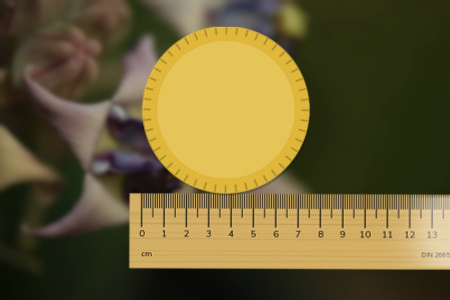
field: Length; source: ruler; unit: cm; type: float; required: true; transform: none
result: 7.5 cm
